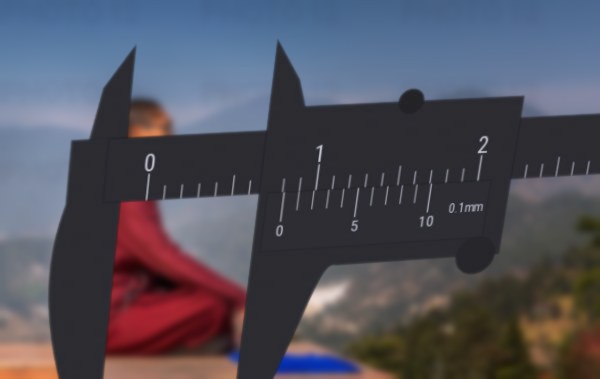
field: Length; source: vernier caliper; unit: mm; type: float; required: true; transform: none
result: 8.1 mm
